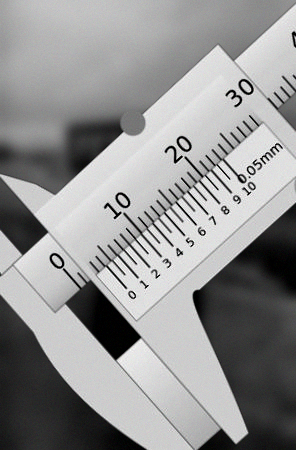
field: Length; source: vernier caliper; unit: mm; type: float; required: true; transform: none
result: 4.2 mm
